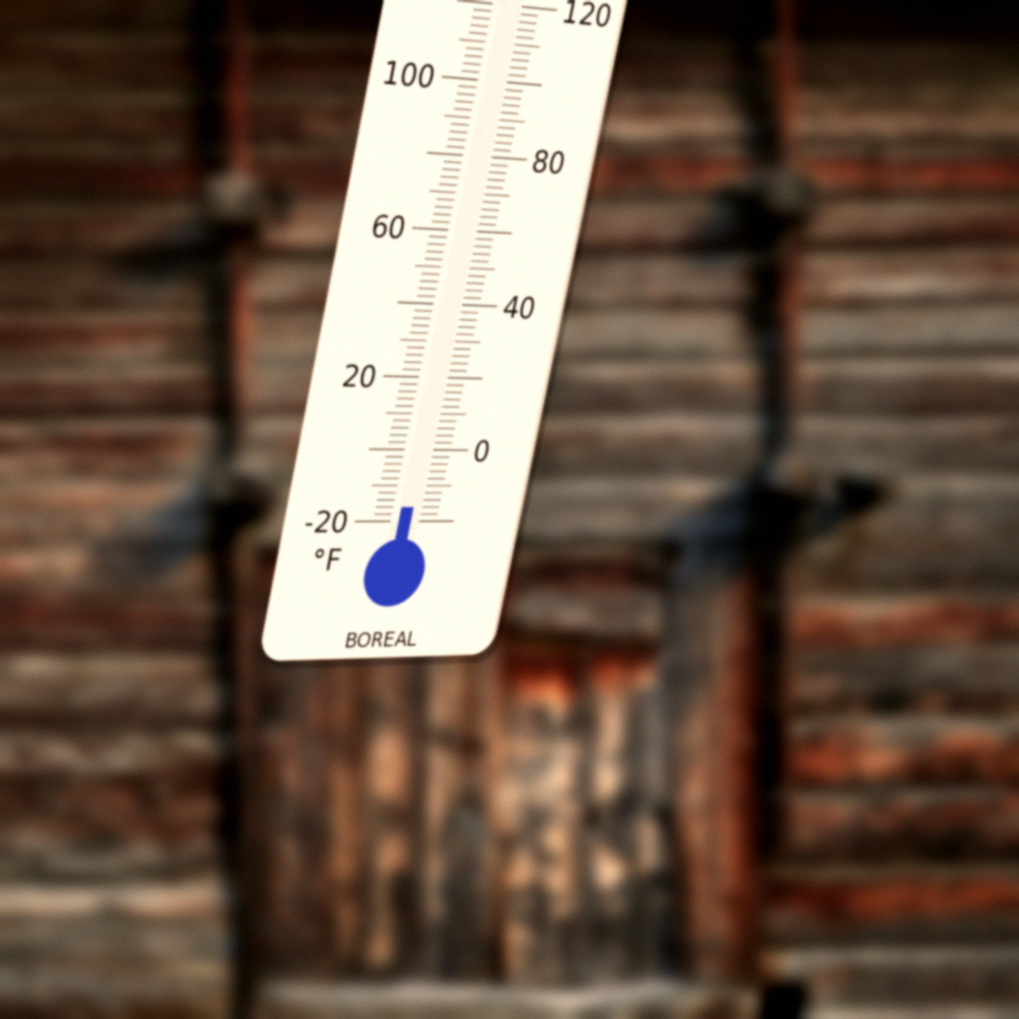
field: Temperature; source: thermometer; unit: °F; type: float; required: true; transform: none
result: -16 °F
